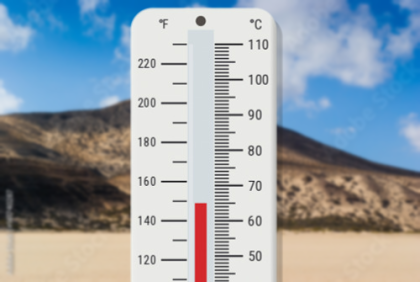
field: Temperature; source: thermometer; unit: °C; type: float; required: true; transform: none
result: 65 °C
